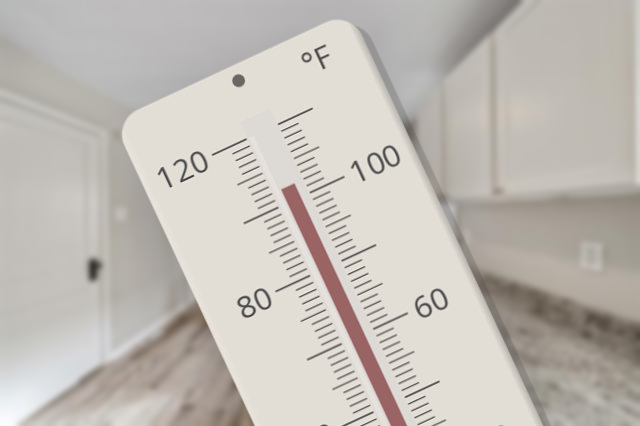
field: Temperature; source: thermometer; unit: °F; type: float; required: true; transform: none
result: 104 °F
